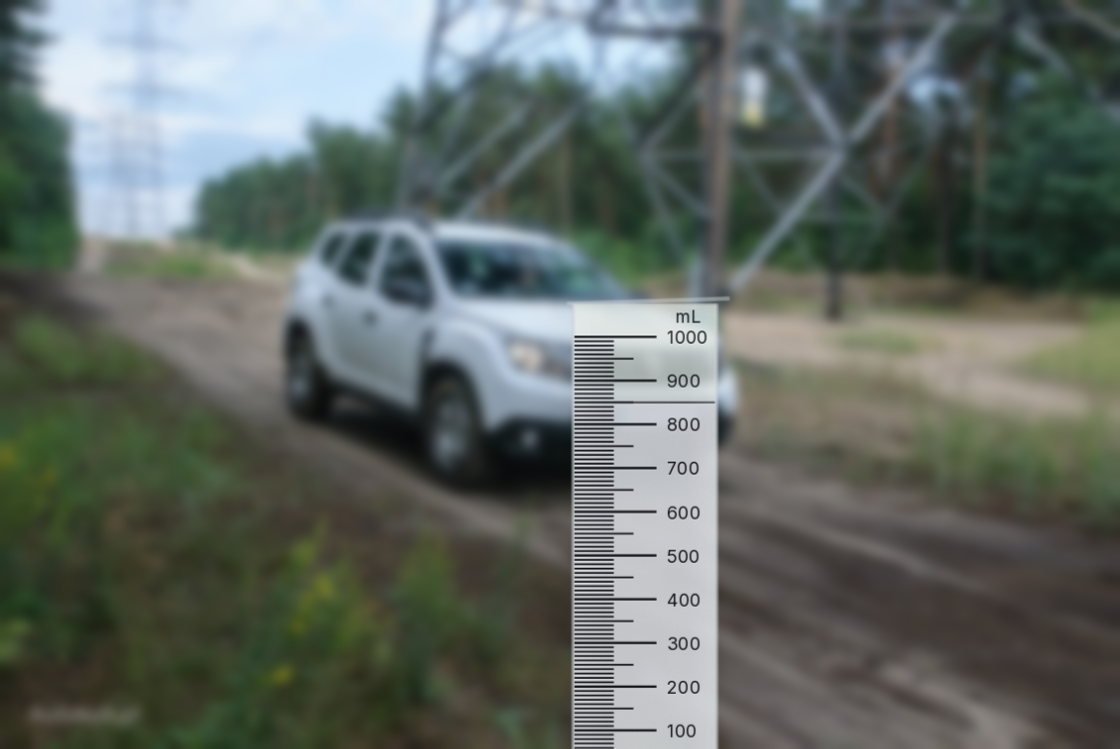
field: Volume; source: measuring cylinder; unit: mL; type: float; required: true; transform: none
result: 850 mL
